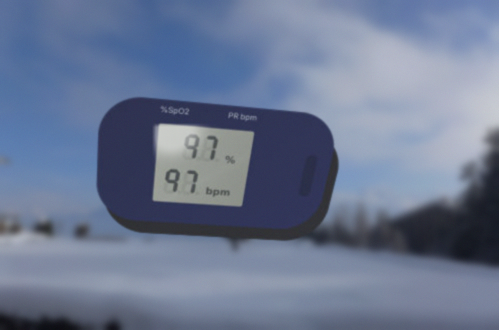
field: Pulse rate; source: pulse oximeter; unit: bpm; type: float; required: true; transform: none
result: 97 bpm
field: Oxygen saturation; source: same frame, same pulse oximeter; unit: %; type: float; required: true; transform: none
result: 97 %
